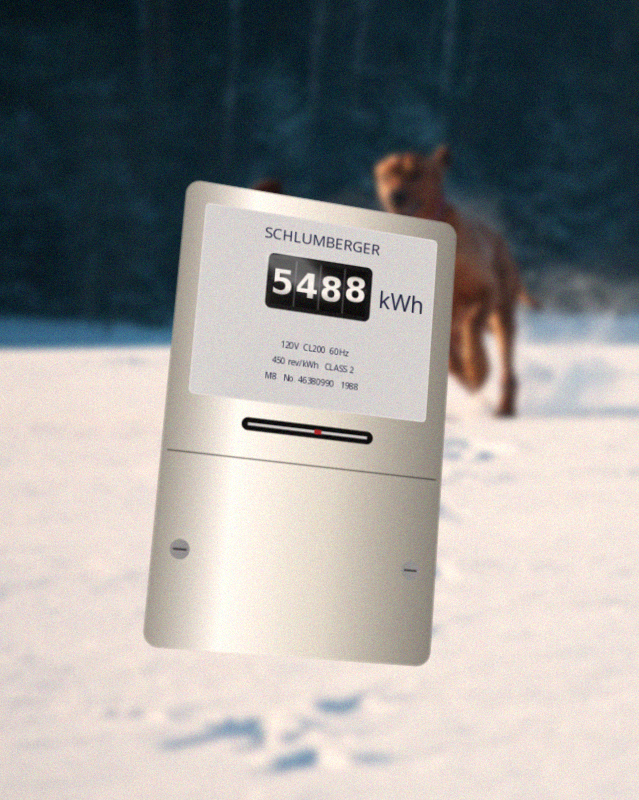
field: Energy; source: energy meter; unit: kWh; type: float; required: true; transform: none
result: 5488 kWh
